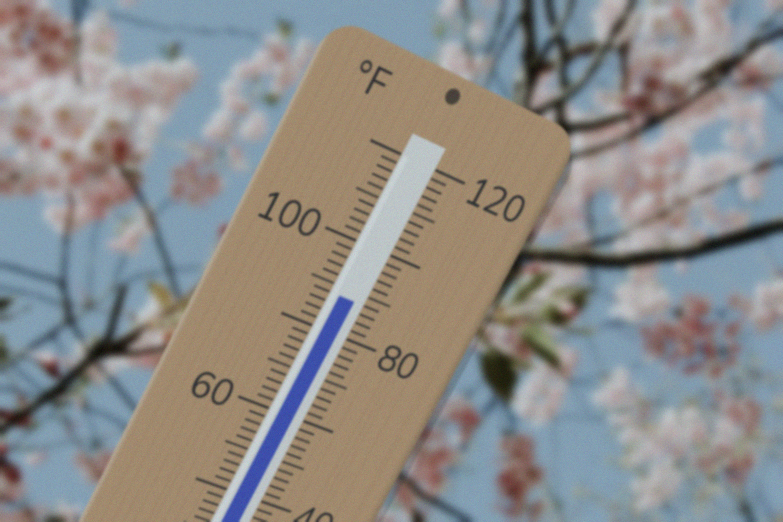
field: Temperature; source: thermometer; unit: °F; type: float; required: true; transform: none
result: 88 °F
